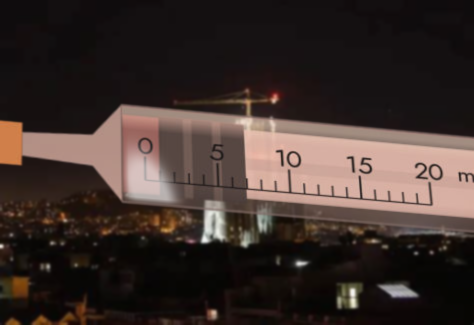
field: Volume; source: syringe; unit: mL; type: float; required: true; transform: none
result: 1 mL
